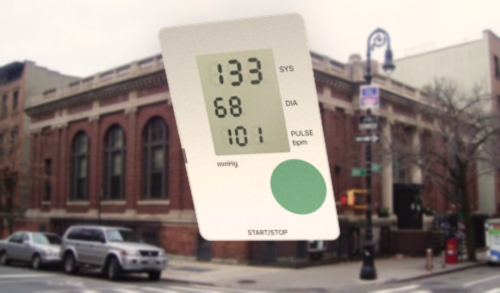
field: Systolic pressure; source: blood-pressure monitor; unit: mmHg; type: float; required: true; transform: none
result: 133 mmHg
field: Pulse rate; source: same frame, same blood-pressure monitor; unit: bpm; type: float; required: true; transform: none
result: 101 bpm
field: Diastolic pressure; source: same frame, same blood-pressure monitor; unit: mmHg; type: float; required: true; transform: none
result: 68 mmHg
